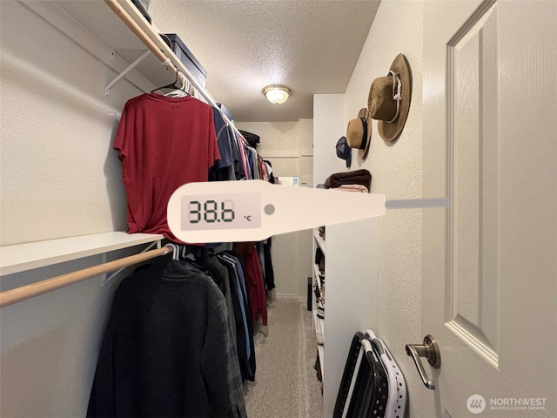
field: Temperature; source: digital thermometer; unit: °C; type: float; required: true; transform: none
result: 38.6 °C
